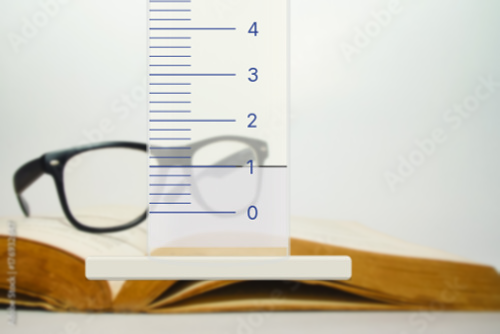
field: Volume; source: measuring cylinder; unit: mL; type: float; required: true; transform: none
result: 1 mL
